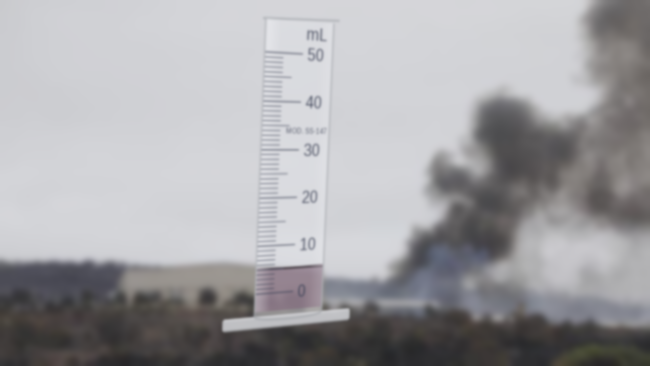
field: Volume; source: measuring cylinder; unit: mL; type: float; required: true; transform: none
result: 5 mL
